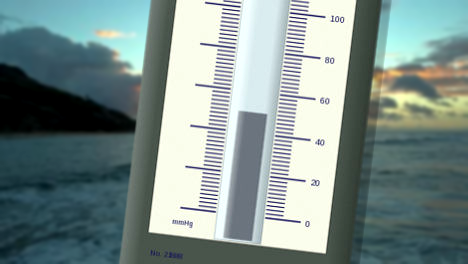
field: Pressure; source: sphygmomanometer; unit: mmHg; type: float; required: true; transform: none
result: 50 mmHg
